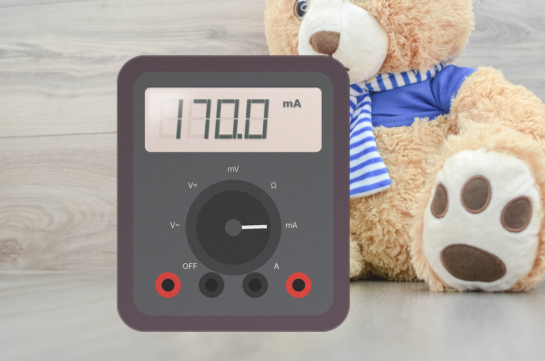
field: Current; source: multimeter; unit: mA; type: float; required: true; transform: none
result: 170.0 mA
